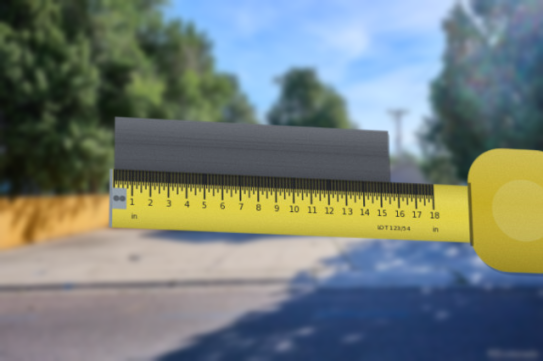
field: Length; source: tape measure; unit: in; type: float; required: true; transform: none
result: 15.5 in
